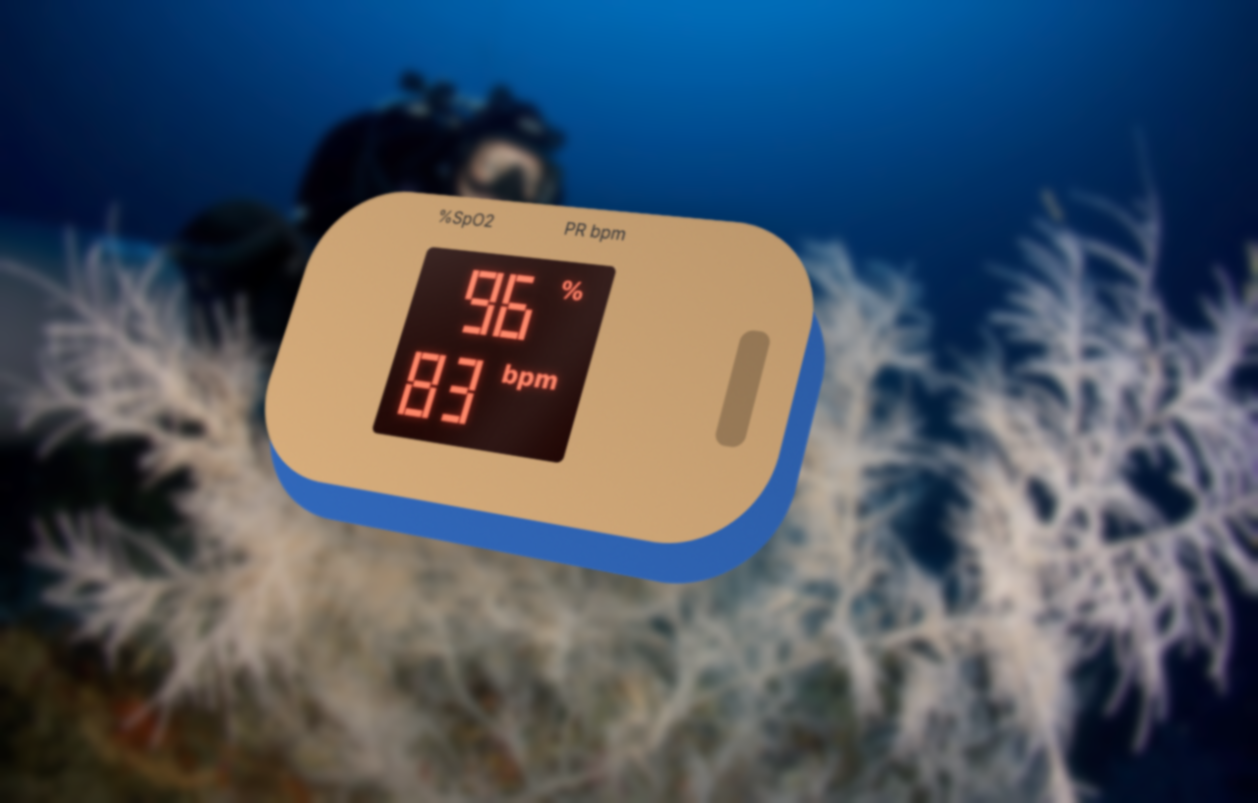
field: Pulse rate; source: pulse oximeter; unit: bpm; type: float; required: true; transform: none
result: 83 bpm
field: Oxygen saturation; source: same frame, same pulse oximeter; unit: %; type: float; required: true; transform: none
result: 96 %
